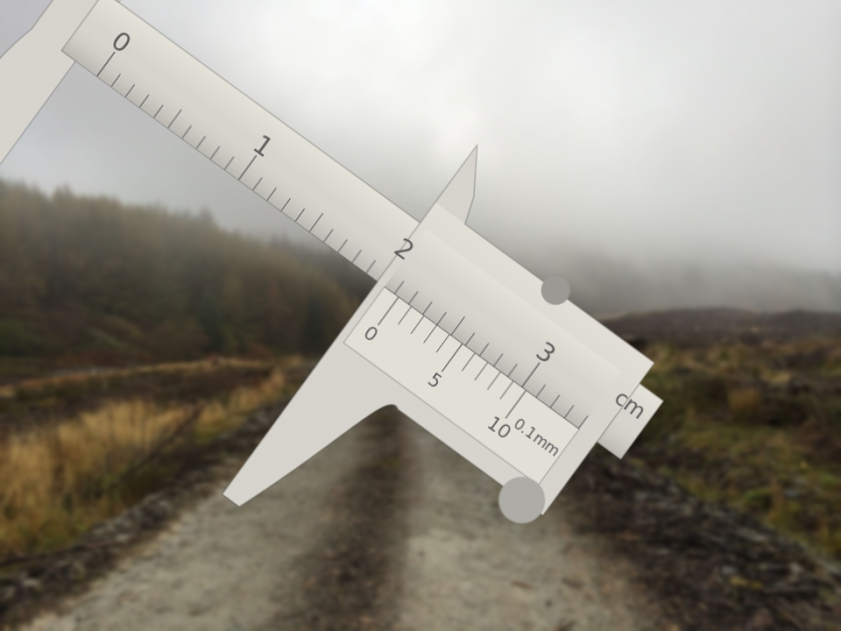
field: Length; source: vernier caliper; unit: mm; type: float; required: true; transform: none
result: 21.3 mm
